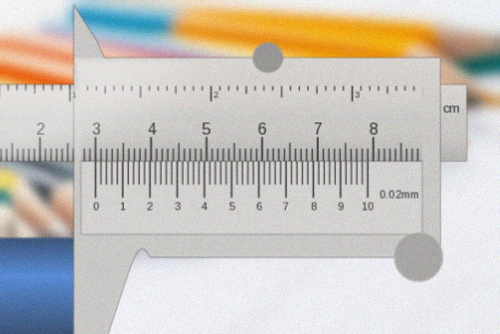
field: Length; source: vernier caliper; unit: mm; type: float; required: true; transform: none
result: 30.0 mm
